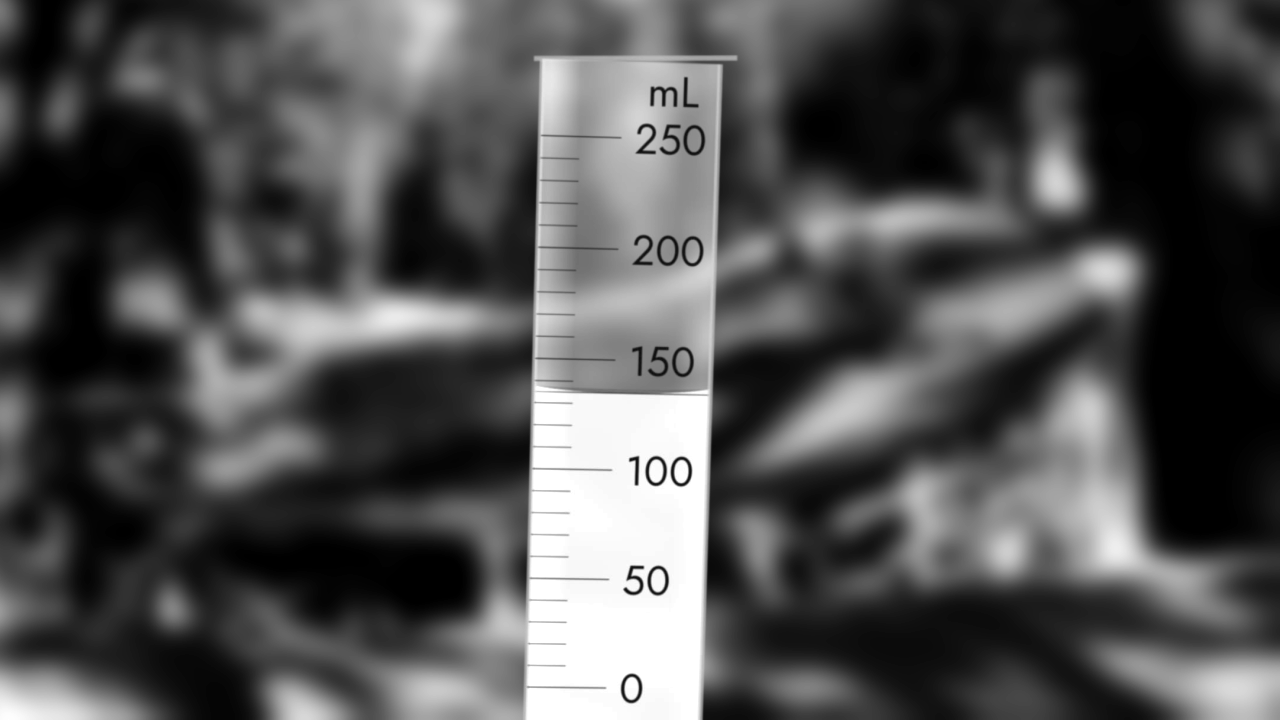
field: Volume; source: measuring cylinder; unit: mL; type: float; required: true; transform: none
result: 135 mL
